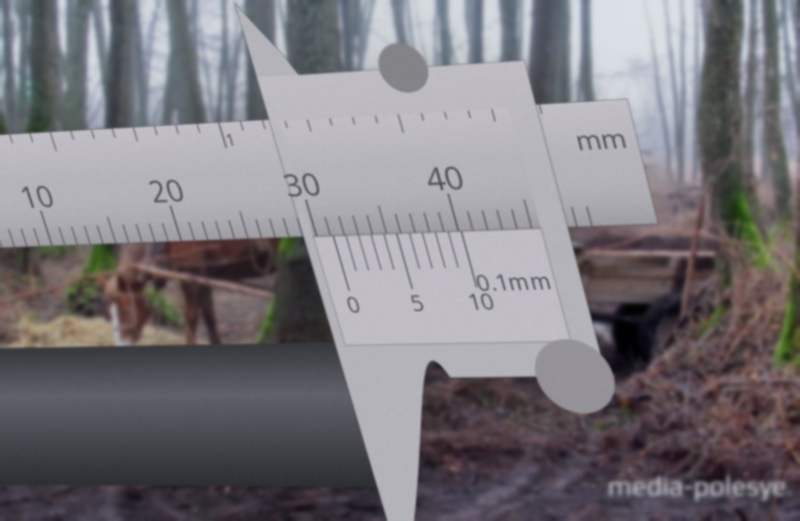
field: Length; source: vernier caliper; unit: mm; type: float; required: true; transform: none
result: 31.2 mm
